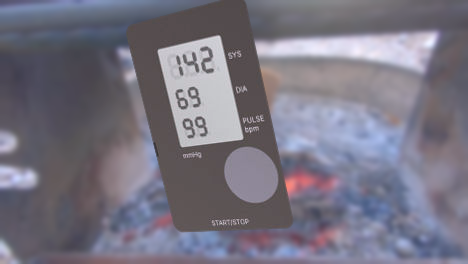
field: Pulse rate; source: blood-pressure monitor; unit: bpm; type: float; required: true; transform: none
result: 99 bpm
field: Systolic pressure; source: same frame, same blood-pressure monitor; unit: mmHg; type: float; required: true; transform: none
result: 142 mmHg
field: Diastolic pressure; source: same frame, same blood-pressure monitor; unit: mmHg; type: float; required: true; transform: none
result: 69 mmHg
